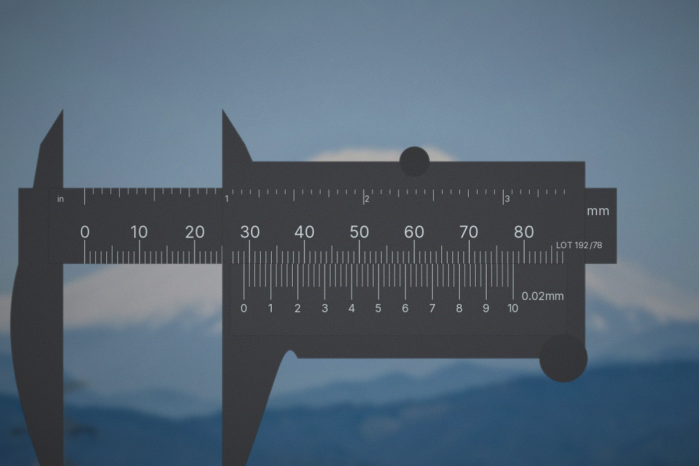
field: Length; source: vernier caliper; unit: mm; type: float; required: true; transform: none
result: 29.0 mm
